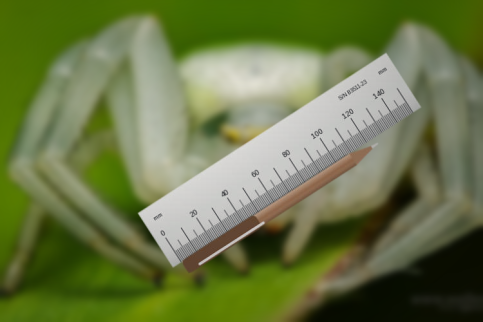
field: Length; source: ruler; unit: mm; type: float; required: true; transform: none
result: 125 mm
